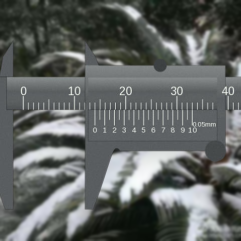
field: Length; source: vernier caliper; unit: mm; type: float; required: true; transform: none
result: 14.0 mm
